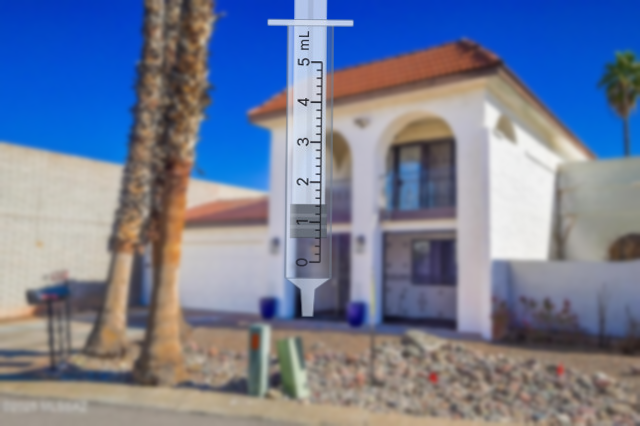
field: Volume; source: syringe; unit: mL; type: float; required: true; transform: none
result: 0.6 mL
